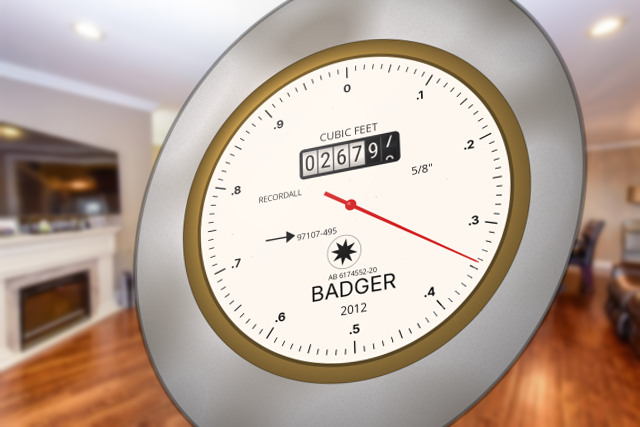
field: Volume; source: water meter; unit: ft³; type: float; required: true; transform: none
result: 26797.34 ft³
